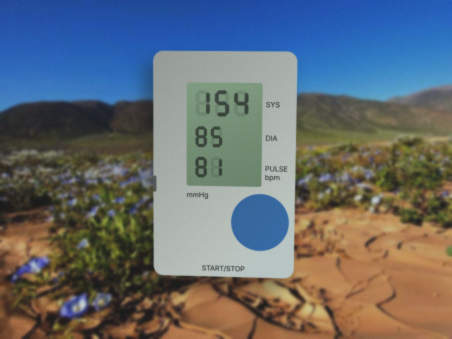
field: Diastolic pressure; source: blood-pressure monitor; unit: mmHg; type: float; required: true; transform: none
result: 85 mmHg
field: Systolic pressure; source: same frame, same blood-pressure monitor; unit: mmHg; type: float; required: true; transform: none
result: 154 mmHg
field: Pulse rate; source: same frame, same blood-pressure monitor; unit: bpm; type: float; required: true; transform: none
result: 81 bpm
